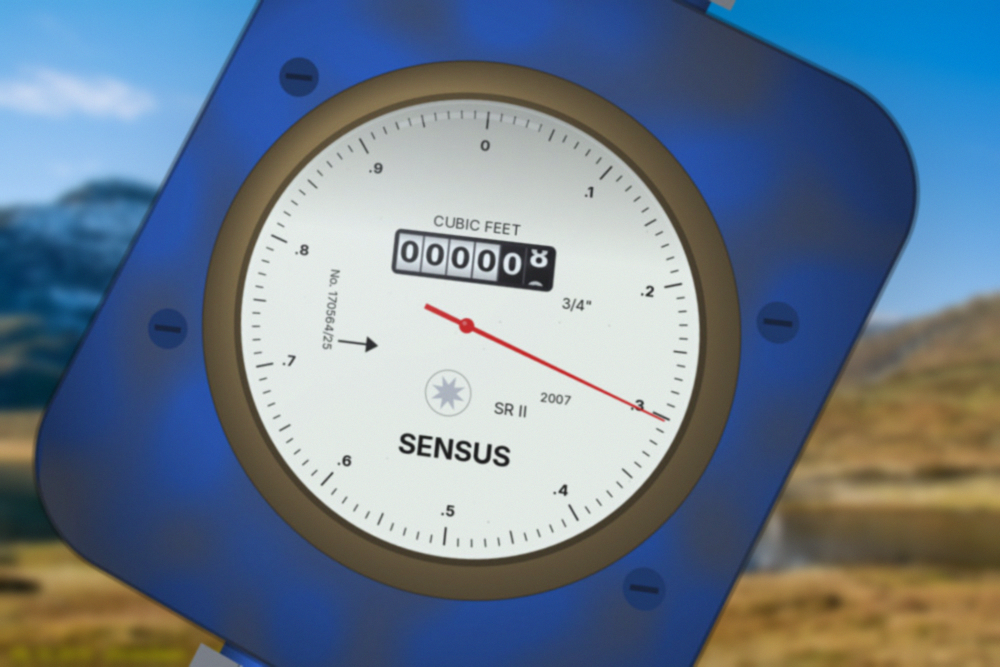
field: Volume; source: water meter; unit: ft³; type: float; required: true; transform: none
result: 8.30 ft³
